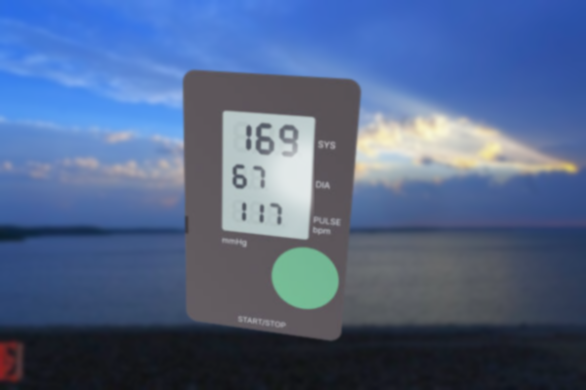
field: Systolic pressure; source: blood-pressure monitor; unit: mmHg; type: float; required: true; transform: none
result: 169 mmHg
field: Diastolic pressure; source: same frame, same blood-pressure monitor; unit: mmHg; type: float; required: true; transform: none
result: 67 mmHg
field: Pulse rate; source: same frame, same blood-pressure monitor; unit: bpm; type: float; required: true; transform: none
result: 117 bpm
